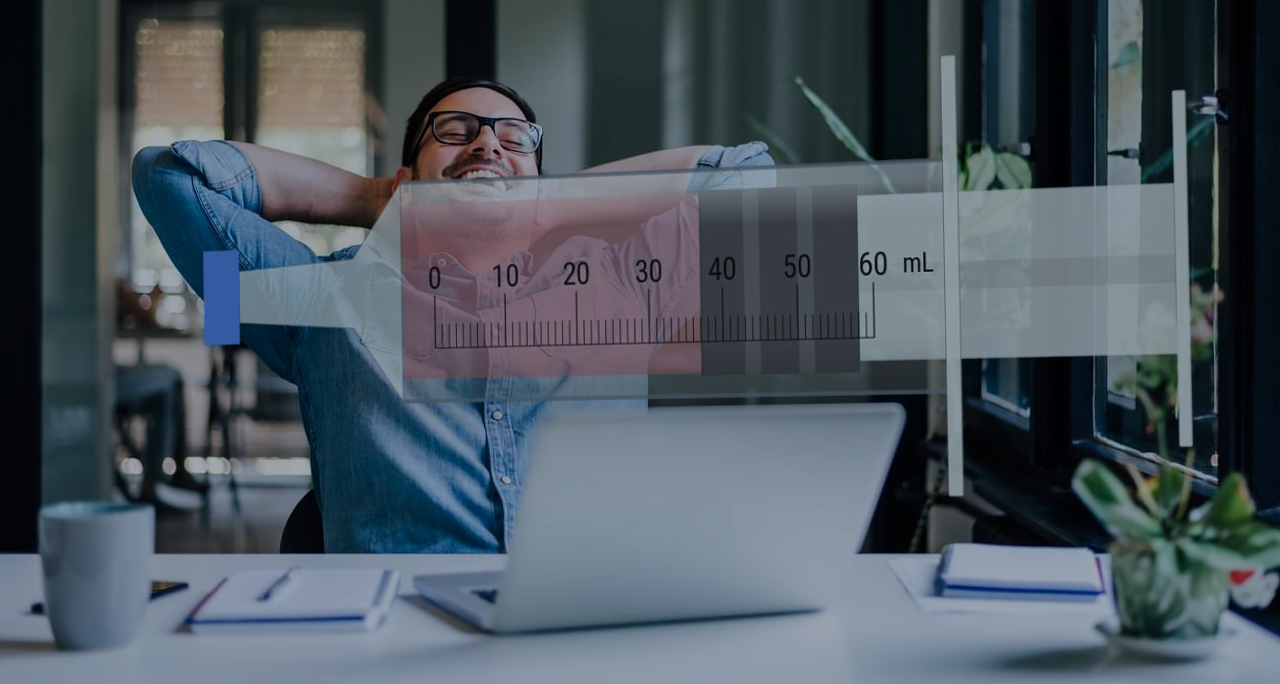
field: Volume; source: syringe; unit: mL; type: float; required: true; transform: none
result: 37 mL
